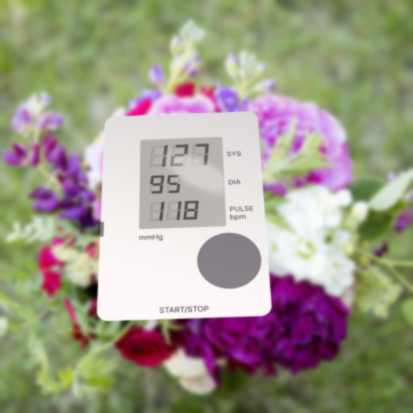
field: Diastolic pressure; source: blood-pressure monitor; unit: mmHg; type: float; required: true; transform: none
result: 95 mmHg
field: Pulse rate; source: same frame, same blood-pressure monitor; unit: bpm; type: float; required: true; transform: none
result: 118 bpm
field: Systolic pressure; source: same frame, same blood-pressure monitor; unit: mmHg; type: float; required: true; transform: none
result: 127 mmHg
